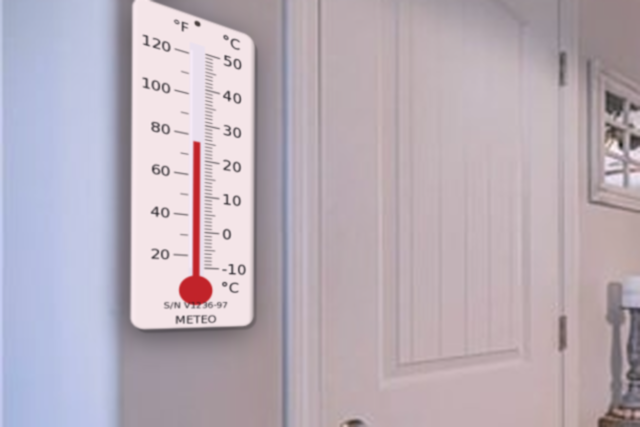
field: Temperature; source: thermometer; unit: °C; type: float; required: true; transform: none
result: 25 °C
